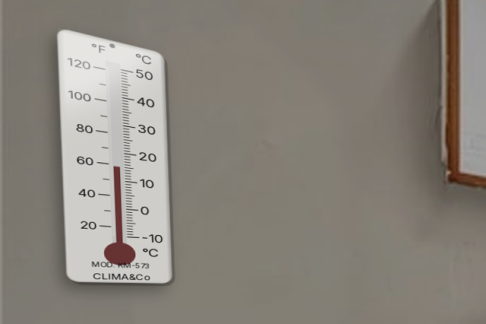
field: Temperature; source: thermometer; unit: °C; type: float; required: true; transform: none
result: 15 °C
